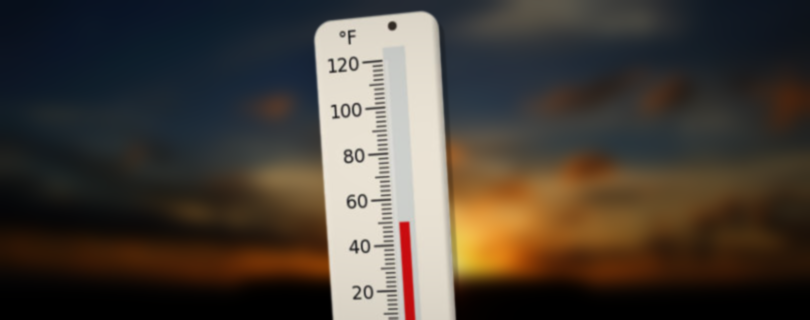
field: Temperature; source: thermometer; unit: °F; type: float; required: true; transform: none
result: 50 °F
